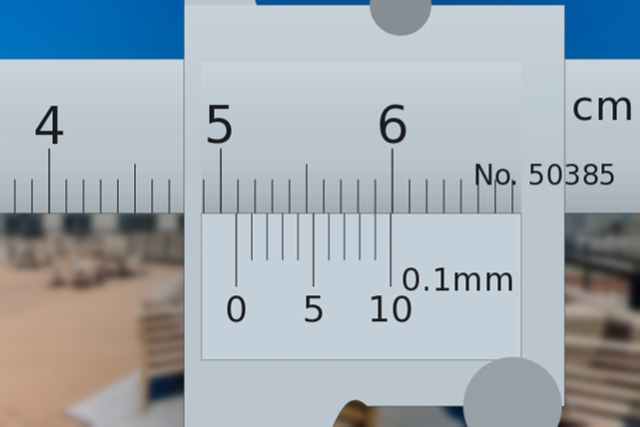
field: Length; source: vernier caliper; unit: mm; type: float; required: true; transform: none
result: 50.9 mm
